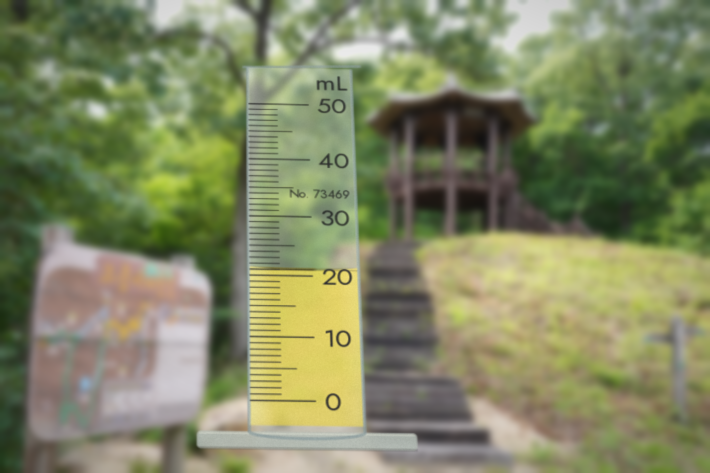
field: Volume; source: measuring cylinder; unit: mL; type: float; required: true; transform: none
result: 21 mL
